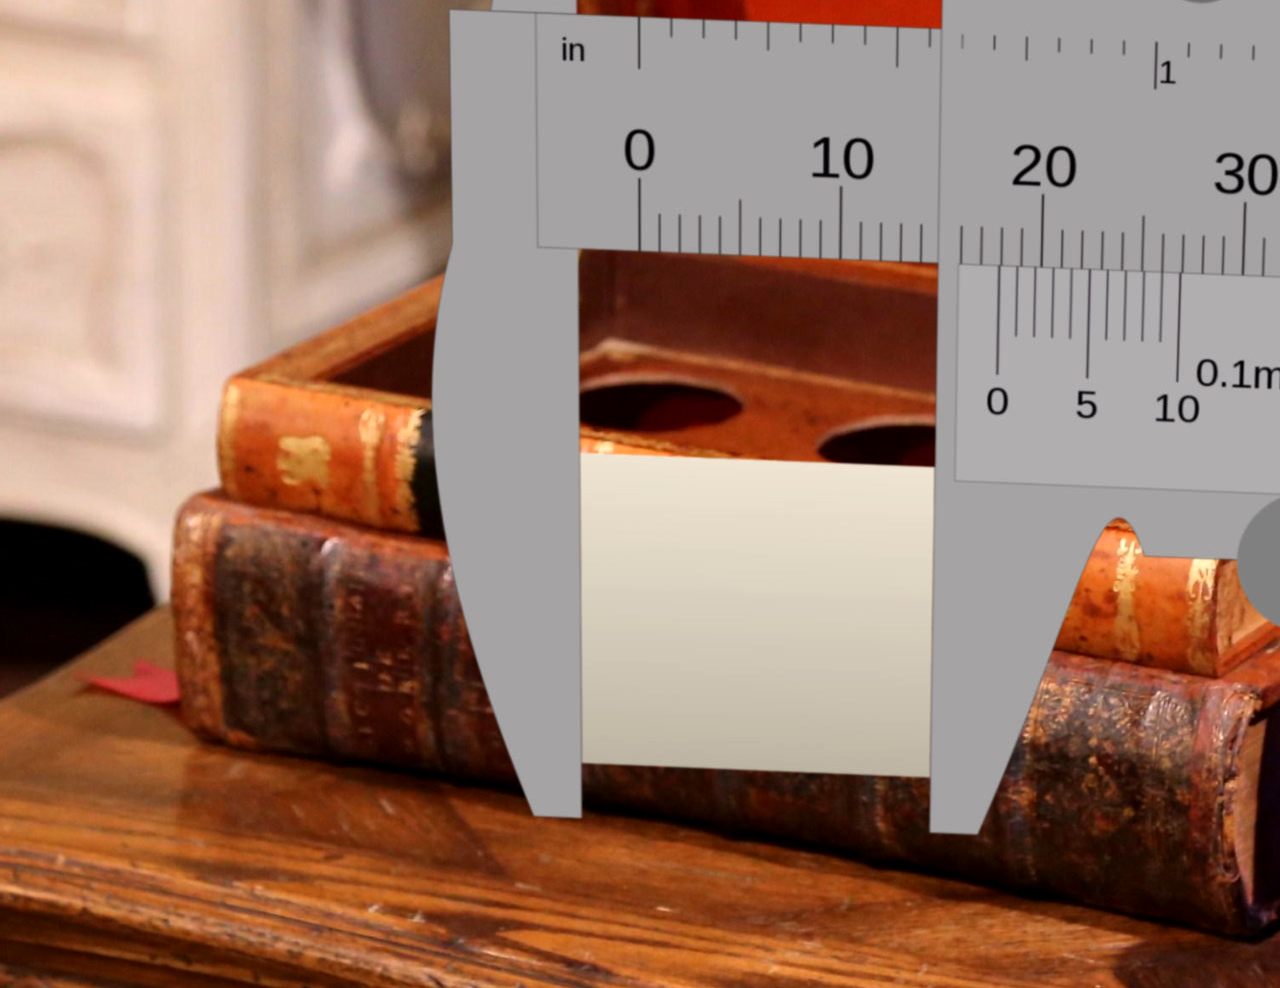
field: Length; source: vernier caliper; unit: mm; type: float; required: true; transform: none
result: 17.9 mm
